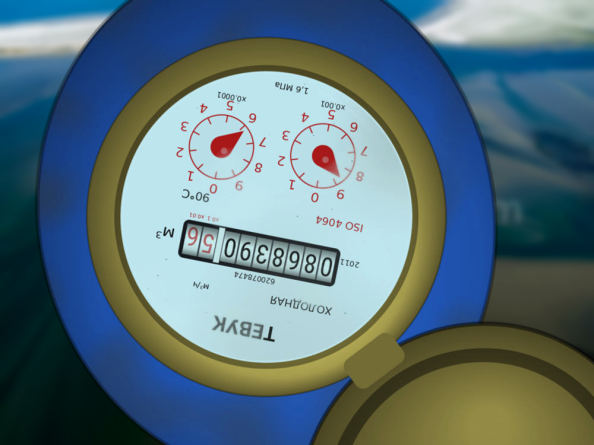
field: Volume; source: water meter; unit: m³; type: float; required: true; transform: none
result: 868390.5586 m³
